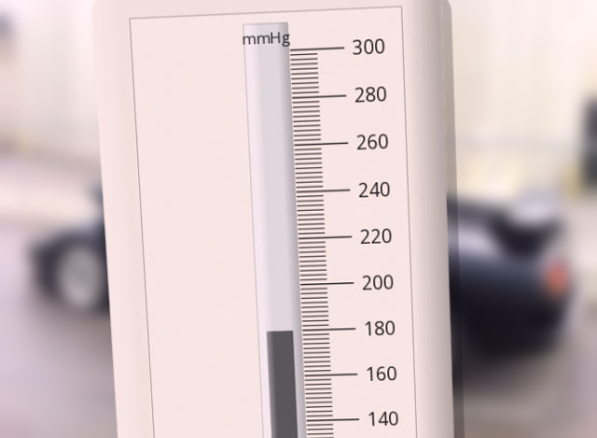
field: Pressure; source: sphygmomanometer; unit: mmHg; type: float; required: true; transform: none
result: 180 mmHg
